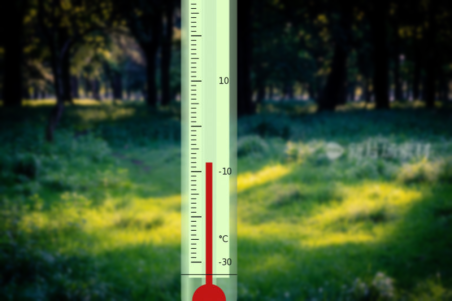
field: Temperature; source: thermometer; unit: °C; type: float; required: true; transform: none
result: -8 °C
